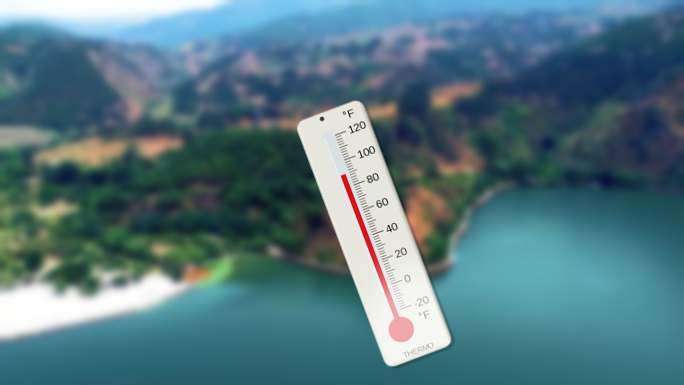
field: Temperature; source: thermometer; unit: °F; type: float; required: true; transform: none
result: 90 °F
